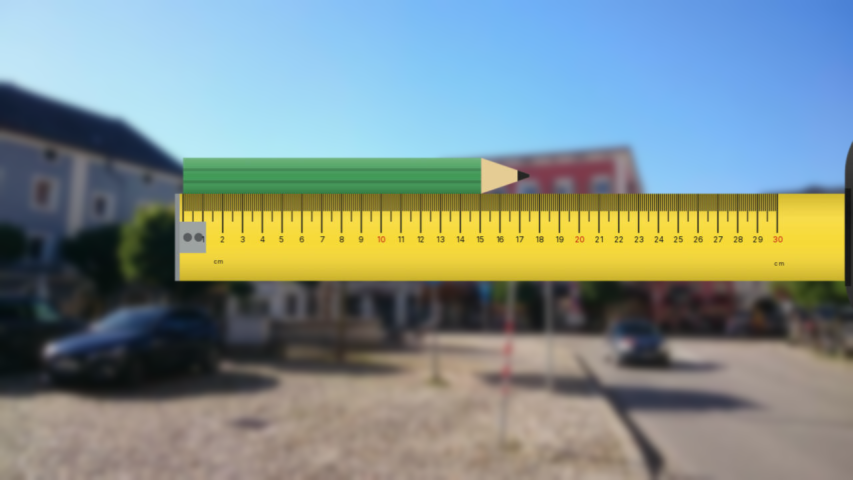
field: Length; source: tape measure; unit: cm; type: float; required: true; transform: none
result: 17.5 cm
